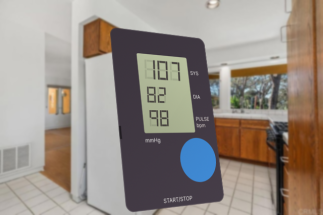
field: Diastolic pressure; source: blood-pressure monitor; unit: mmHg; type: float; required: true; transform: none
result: 82 mmHg
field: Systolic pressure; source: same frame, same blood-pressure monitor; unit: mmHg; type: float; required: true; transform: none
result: 107 mmHg
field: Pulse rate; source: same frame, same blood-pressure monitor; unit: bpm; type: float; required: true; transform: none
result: 98 bpm
